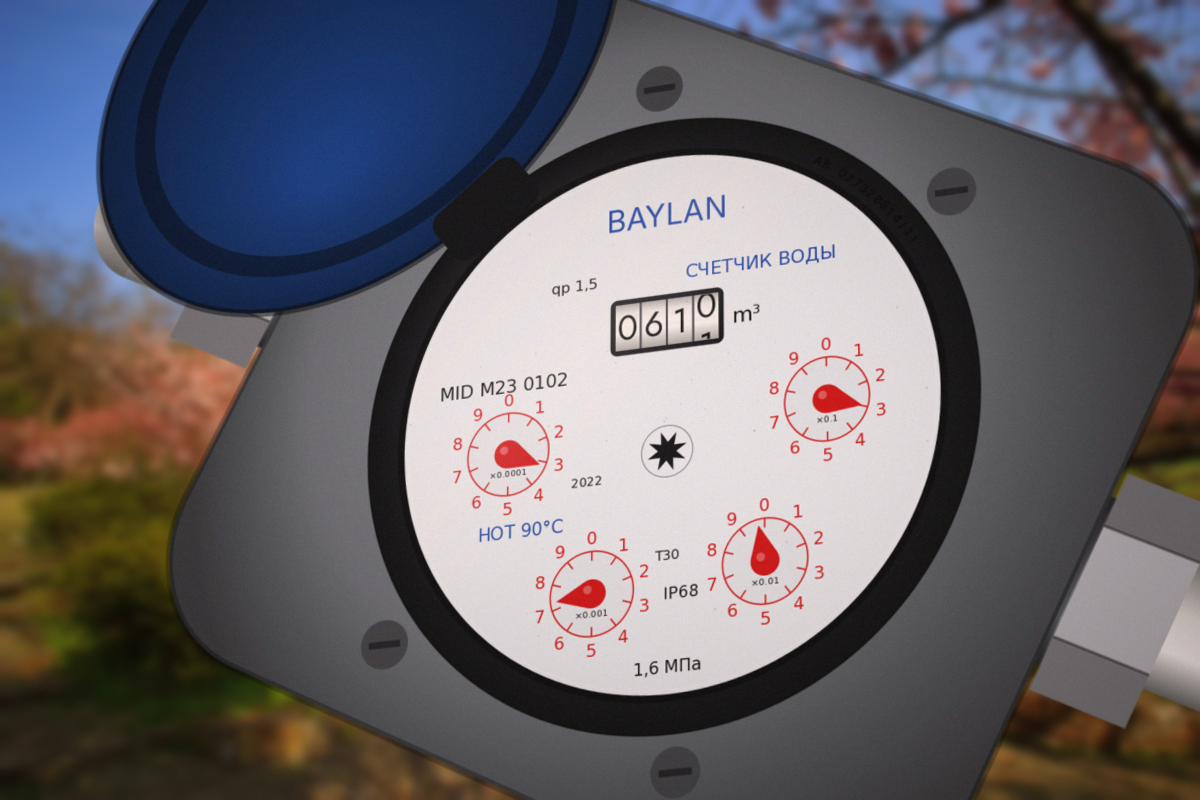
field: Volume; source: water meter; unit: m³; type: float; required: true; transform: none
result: 610.2973 m³
